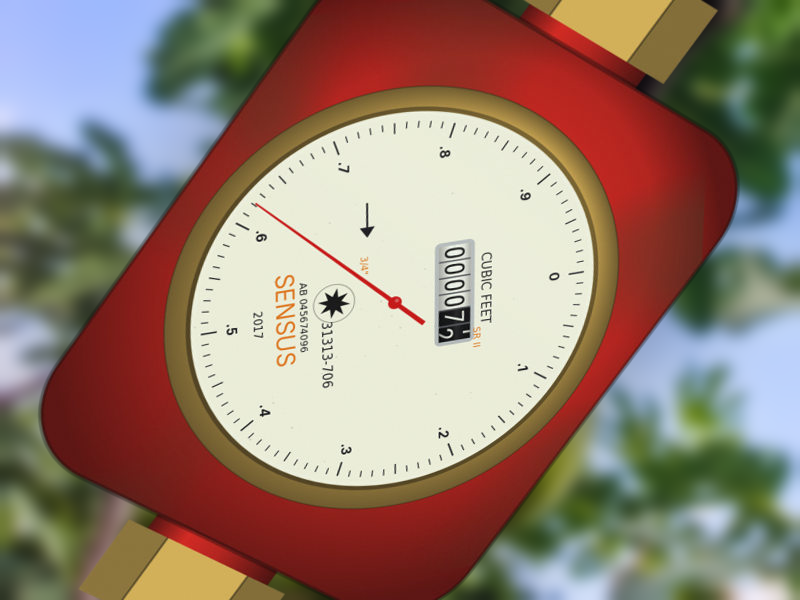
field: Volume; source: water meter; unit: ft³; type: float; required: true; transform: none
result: 71.62 ft³
